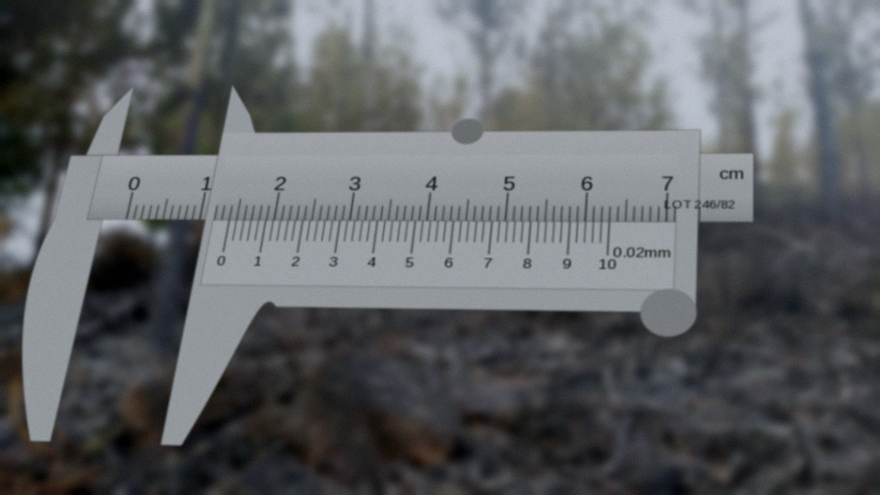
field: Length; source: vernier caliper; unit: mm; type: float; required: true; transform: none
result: 14.0 mm
